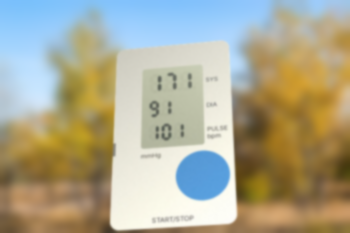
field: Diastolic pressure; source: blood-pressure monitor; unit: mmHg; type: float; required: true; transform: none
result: 91 mmHg
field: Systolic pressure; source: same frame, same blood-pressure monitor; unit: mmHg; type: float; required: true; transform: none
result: 171 mmHg
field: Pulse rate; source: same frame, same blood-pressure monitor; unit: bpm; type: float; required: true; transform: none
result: 101 bpm
